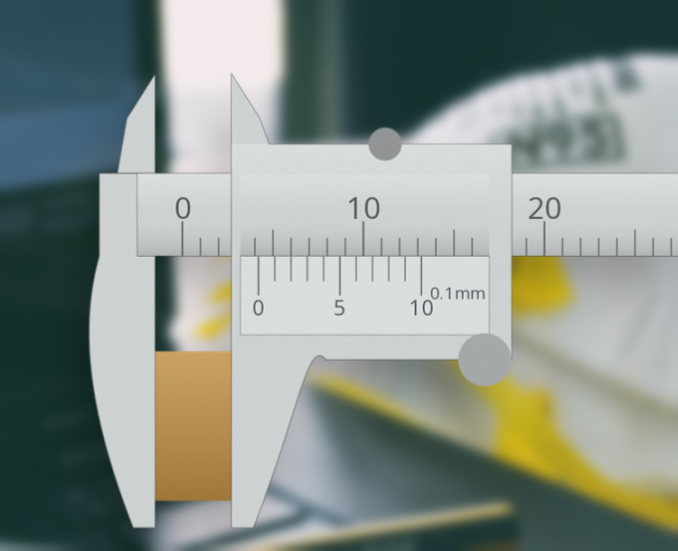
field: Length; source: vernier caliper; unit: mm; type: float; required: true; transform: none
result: 4.2 mm
